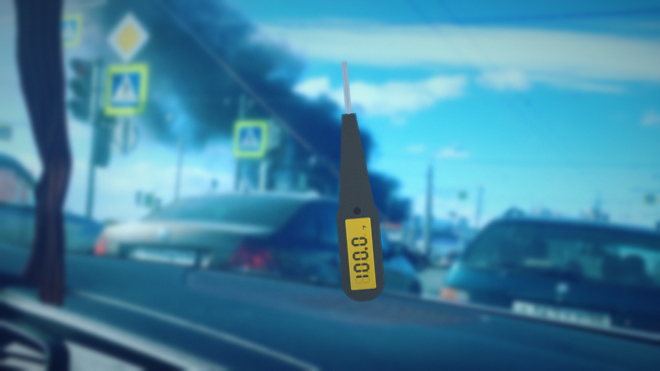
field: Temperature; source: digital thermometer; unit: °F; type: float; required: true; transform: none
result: 100.0 °F
